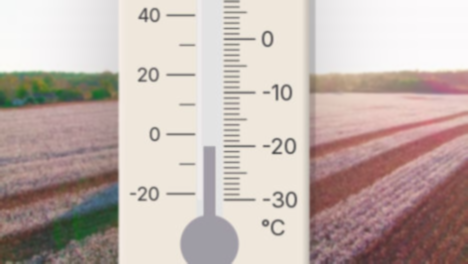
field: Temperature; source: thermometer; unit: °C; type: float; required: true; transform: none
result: -20 °C
